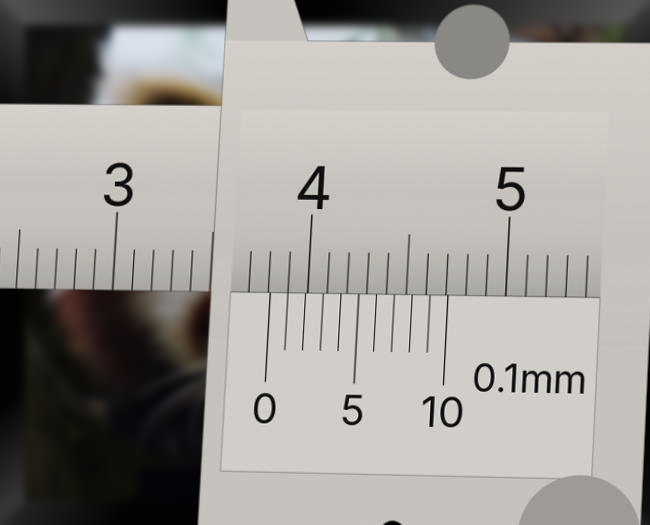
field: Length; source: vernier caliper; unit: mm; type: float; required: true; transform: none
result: 38.1 mm
